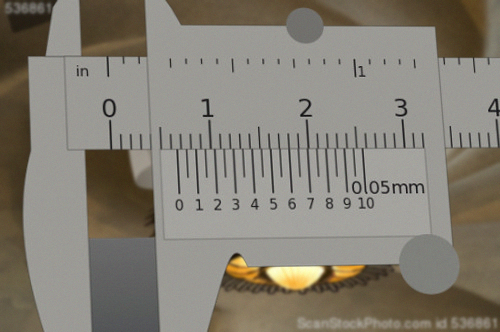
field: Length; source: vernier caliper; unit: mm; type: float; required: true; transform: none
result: 6.6 mm
